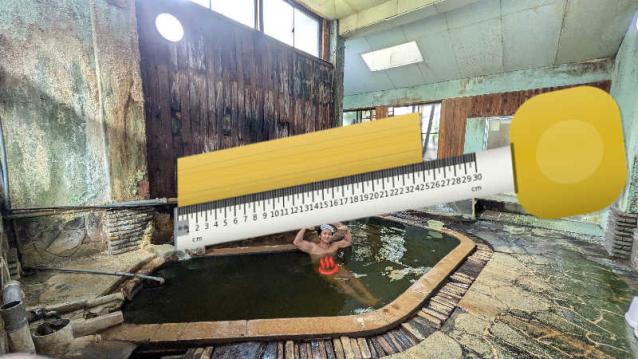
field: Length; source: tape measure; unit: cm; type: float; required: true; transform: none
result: 25 cm
